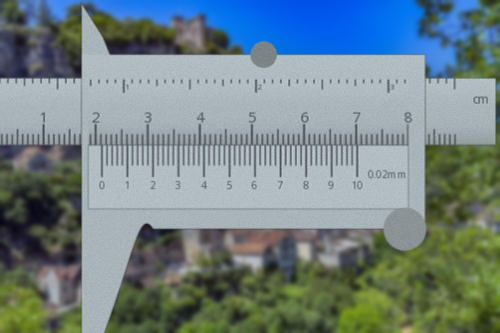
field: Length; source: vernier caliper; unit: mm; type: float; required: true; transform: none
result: 21.2 mm
